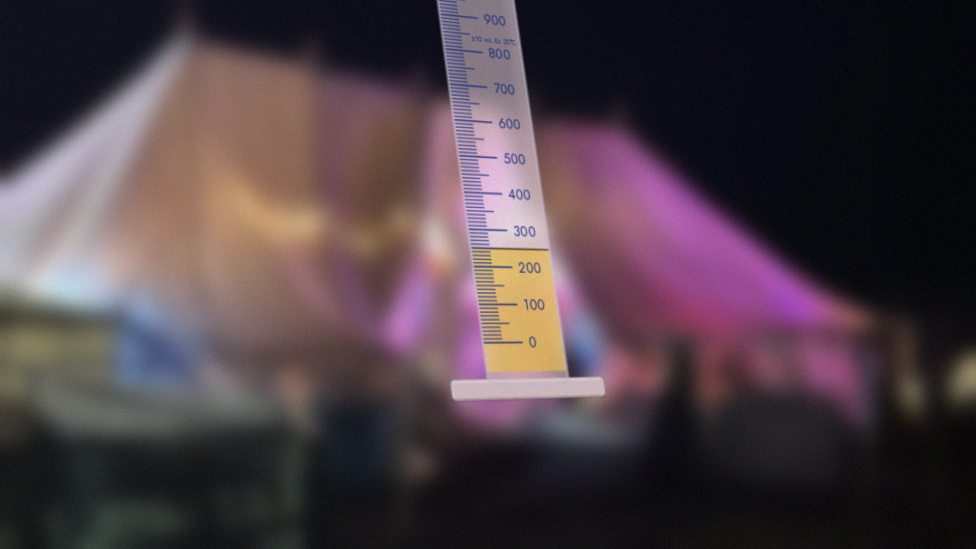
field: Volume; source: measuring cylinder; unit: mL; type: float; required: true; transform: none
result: 250 mL
